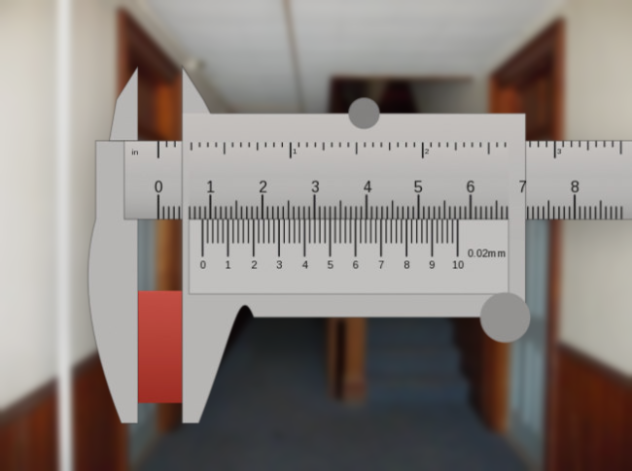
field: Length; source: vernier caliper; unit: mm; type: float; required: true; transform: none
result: 8.5 mm
